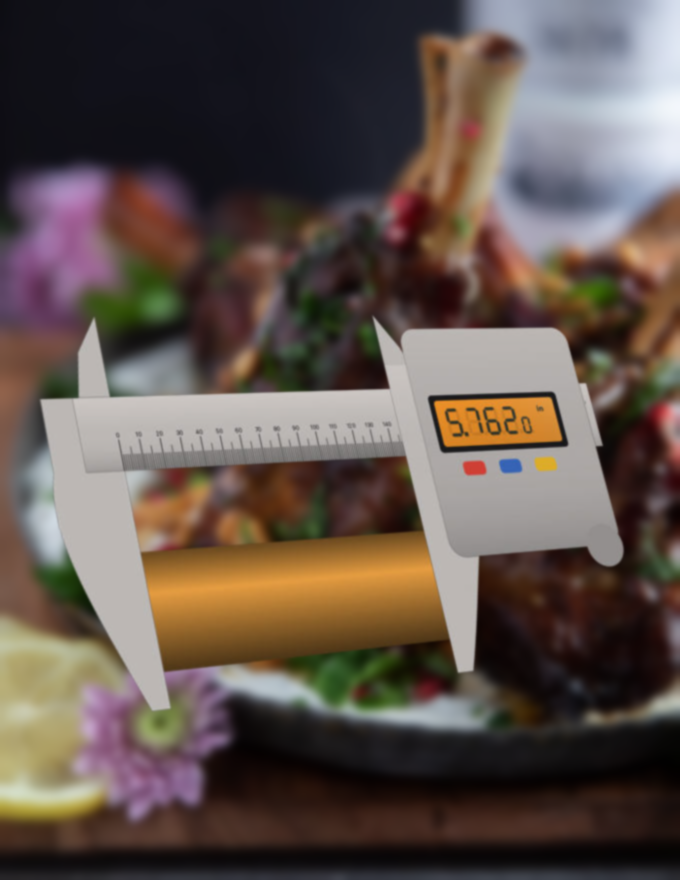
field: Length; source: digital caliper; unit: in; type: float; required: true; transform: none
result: 5.7620 in
